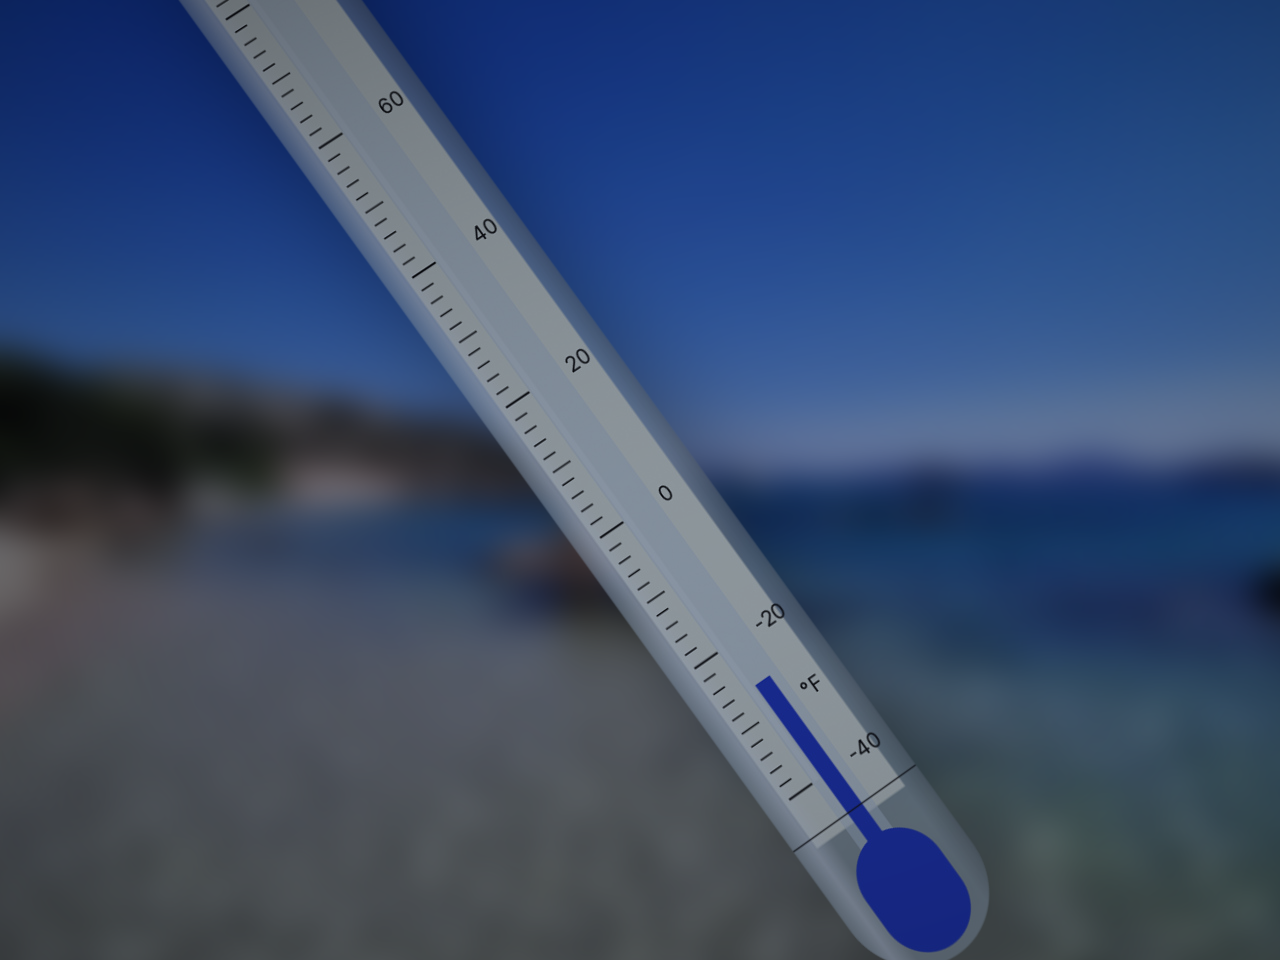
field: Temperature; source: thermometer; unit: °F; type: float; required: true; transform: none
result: -26 °F
